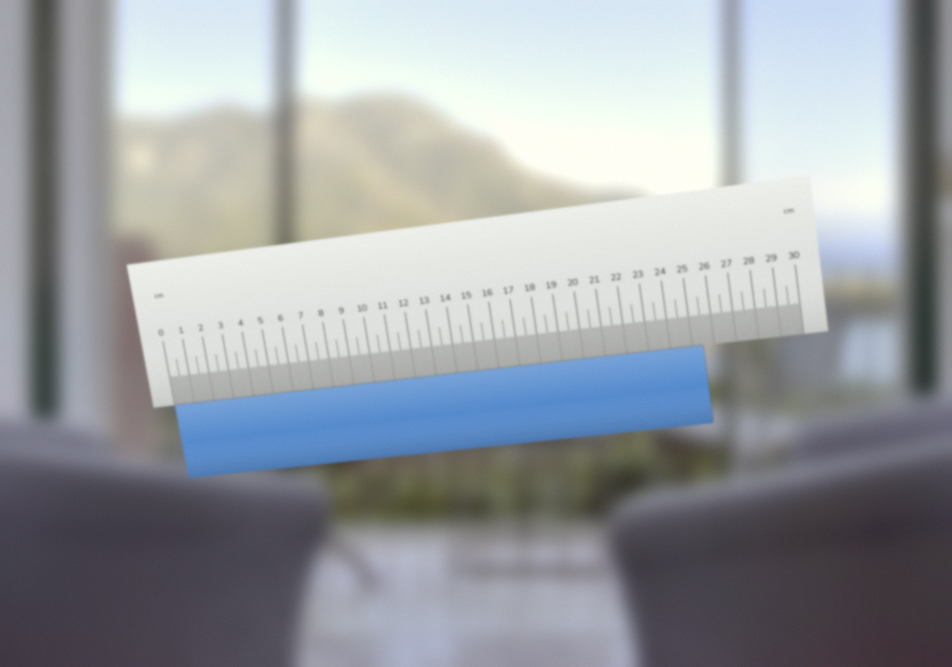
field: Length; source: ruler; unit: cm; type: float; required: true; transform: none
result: 25.5 cm
